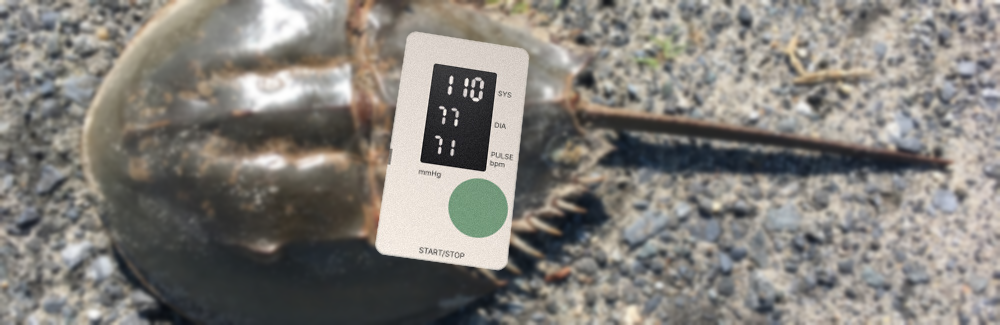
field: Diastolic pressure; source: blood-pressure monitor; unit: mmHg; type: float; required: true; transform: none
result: 77 mmHg
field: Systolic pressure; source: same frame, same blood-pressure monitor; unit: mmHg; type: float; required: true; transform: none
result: 110 mmHg
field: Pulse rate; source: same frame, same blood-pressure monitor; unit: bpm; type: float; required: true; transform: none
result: 71 bpm
